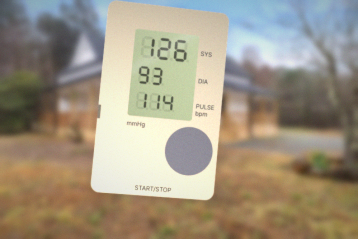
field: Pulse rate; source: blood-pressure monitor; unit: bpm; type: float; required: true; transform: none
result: 114 bpm
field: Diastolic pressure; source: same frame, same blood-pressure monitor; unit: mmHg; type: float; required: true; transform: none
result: 93 mmHg
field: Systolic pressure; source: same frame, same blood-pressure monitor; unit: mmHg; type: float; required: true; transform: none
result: 126 mmHg
